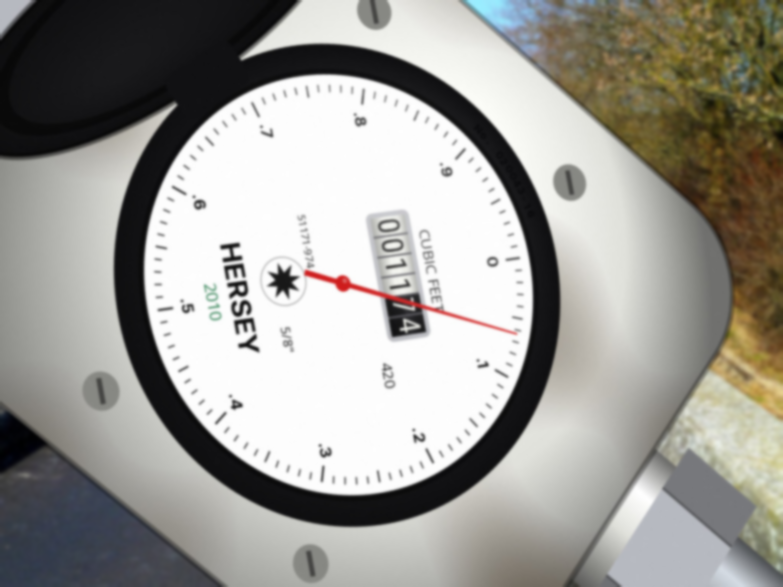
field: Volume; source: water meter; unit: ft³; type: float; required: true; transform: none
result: 1174.06 ft³
